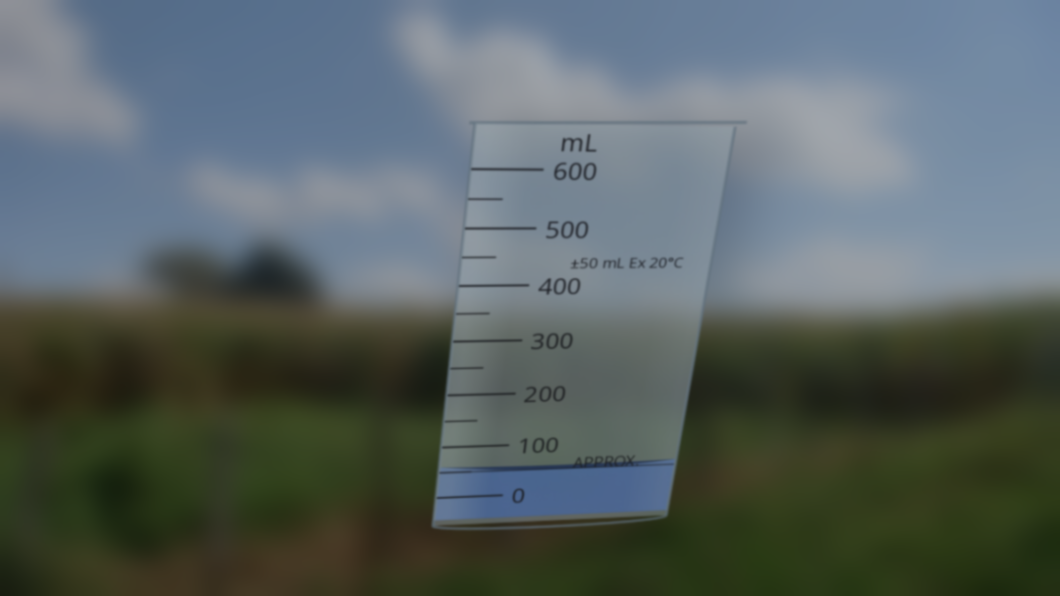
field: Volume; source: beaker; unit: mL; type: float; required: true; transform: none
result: 50 mL
